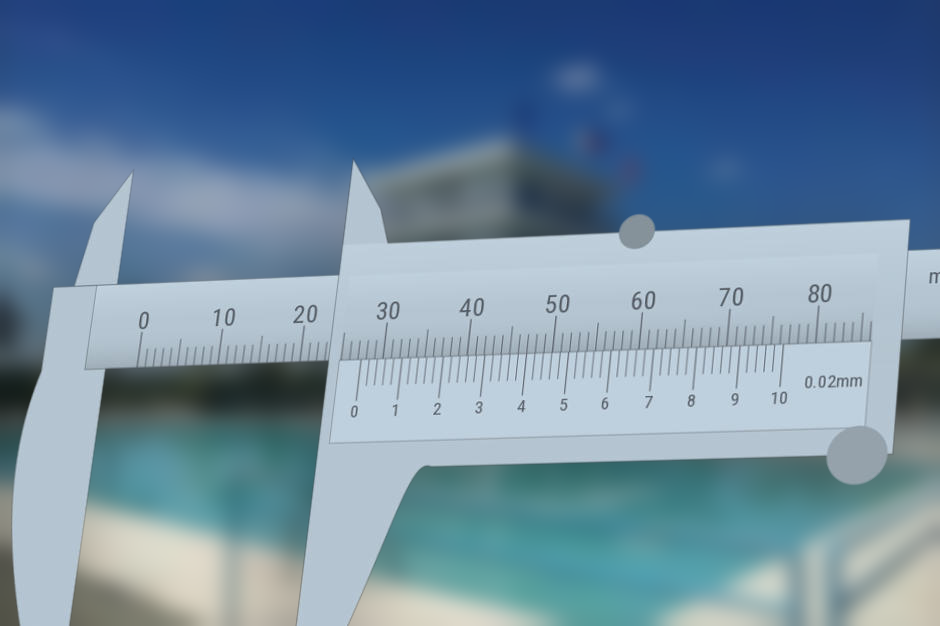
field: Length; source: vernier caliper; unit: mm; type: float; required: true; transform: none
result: 27.4 mm
